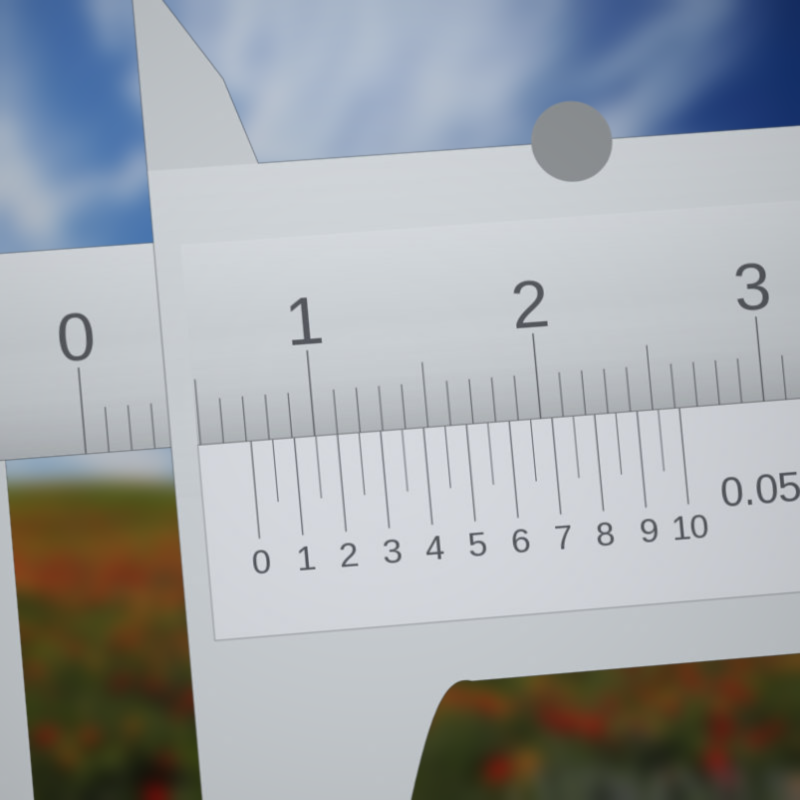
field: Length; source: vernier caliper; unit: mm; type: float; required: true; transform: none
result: 7.2 mm
